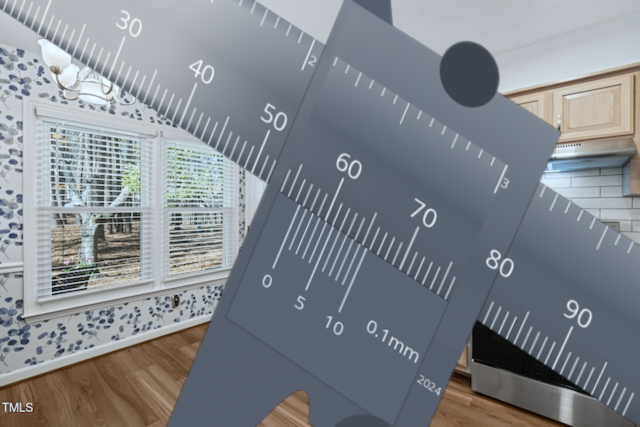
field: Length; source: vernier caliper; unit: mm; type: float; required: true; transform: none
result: 56.6 mm
